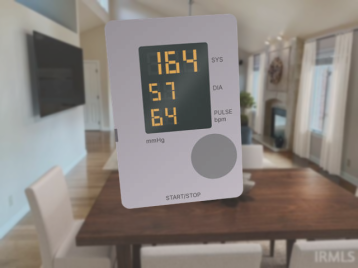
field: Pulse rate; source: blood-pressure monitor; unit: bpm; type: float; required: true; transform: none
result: 64 bpm
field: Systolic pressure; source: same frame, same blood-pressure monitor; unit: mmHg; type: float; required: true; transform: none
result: 164 mmHg
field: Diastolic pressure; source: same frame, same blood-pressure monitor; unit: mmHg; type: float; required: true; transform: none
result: 57 mmHg
